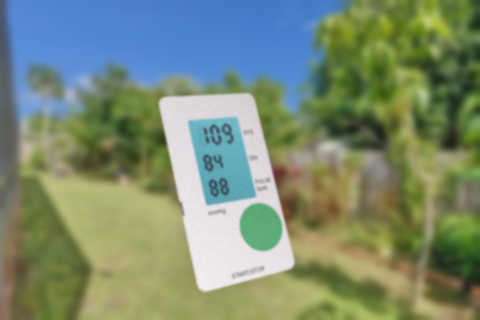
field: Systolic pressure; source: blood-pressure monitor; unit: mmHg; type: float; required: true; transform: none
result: 109 mmHg
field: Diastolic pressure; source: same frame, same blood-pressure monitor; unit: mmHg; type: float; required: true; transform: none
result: 84 mmHg
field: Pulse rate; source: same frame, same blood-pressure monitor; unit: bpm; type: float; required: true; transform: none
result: 88 bpm
